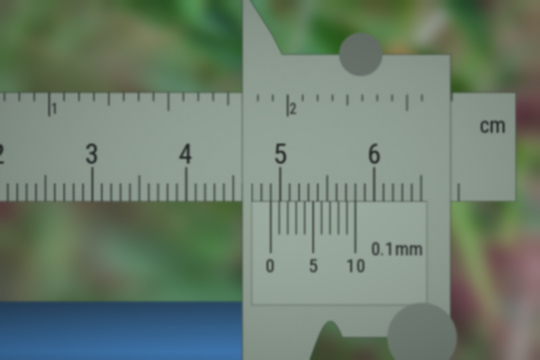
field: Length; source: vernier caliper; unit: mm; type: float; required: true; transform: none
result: 49.0 mm
